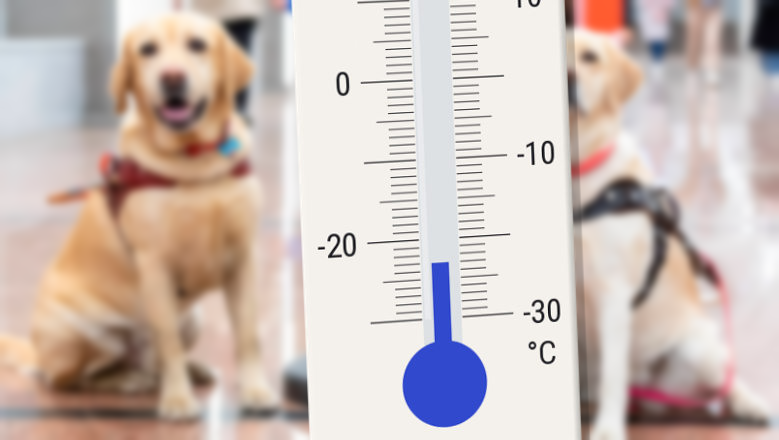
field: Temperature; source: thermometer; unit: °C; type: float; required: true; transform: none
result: -23 °C
